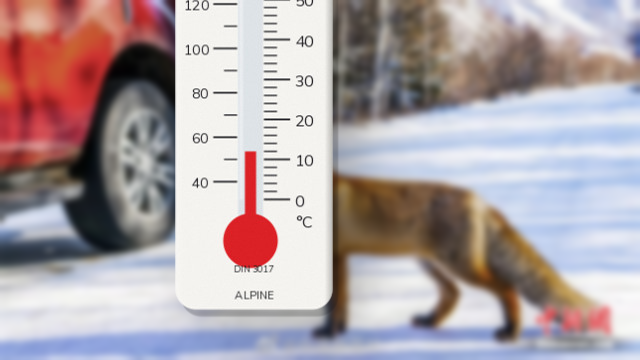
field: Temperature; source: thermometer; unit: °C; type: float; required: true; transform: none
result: 12 °C
